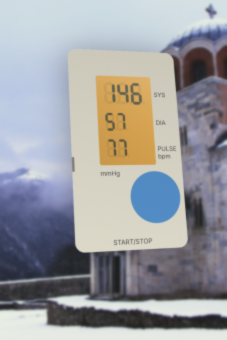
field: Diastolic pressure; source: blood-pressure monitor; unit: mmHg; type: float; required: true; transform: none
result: 57 mmHg
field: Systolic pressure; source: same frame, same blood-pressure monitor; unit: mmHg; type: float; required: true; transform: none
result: 146 mmHg
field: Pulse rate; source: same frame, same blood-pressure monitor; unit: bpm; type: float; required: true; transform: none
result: 77 bpm
